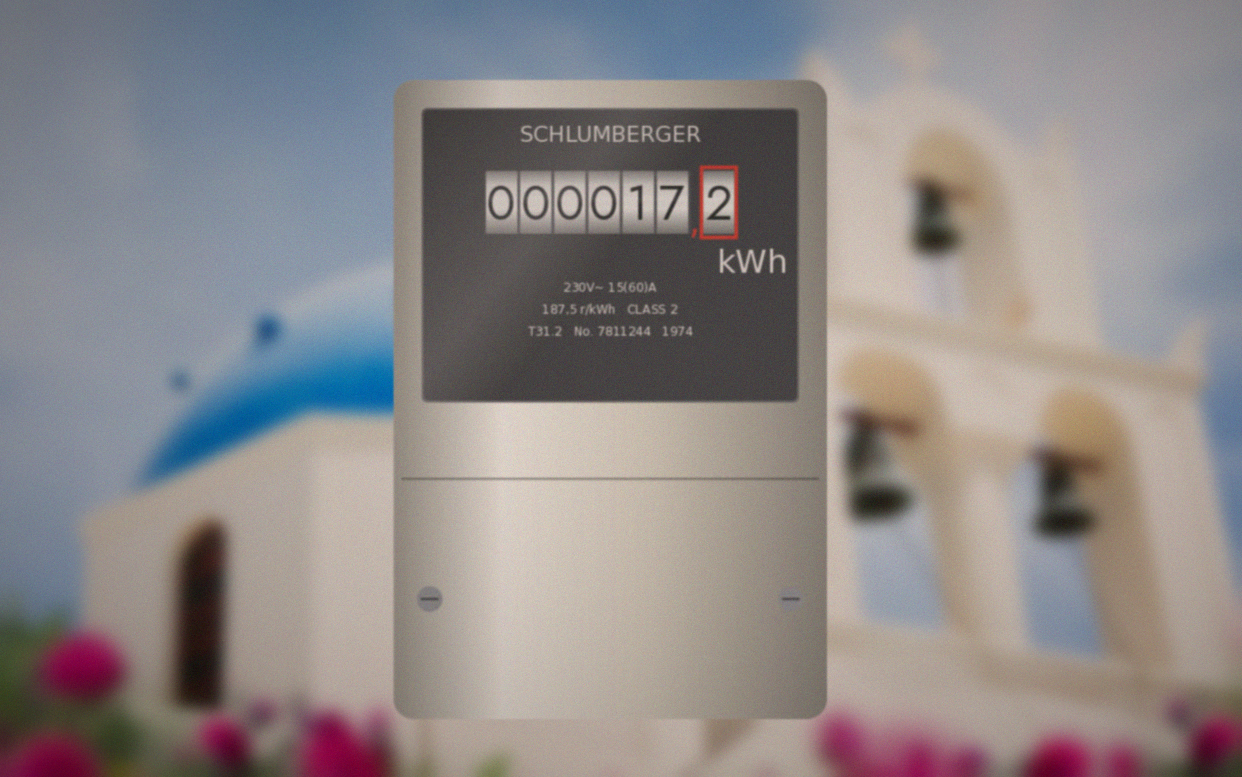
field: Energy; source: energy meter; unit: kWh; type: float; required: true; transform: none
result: 17.2 kWh
